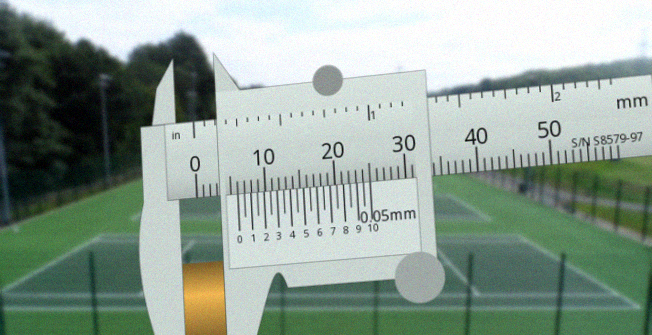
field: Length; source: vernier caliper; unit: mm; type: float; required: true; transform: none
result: 6.0 mm
